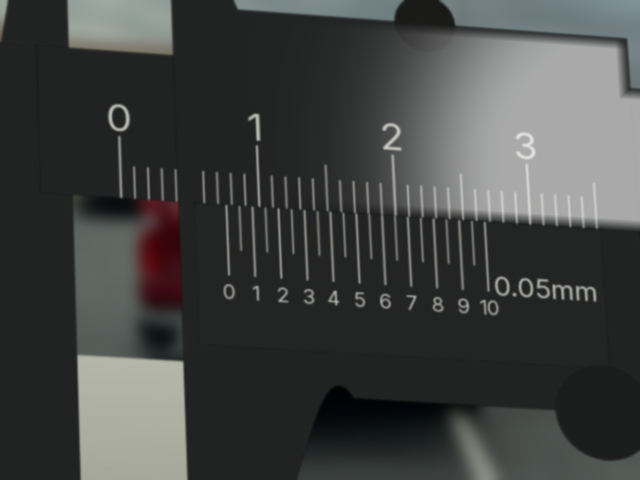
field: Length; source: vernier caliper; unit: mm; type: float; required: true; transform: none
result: 7.6 mm
